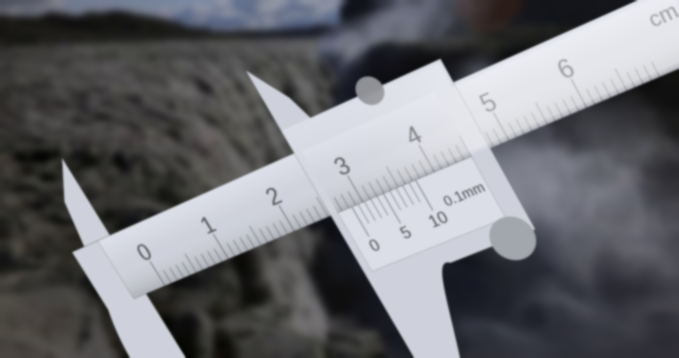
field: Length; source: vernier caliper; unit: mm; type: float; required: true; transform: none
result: 28.4 mm
